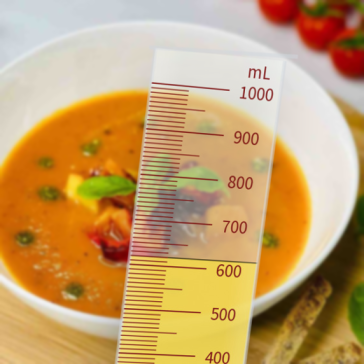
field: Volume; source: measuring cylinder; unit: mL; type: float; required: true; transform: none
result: 620 mL
